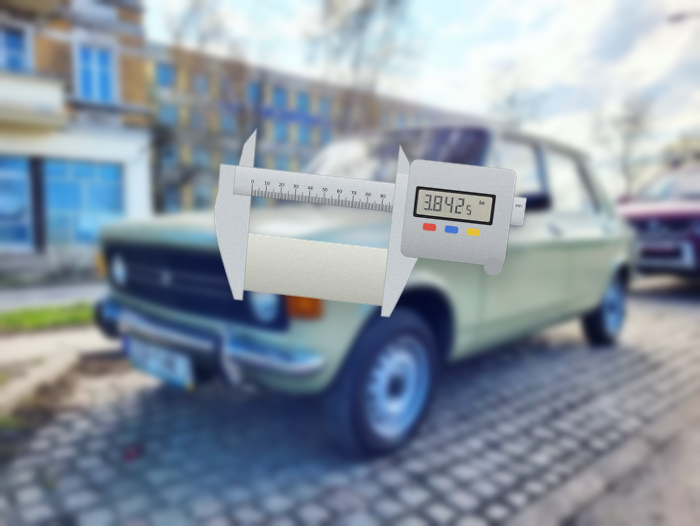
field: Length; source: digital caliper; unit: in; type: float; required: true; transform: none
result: 3.8425 in
